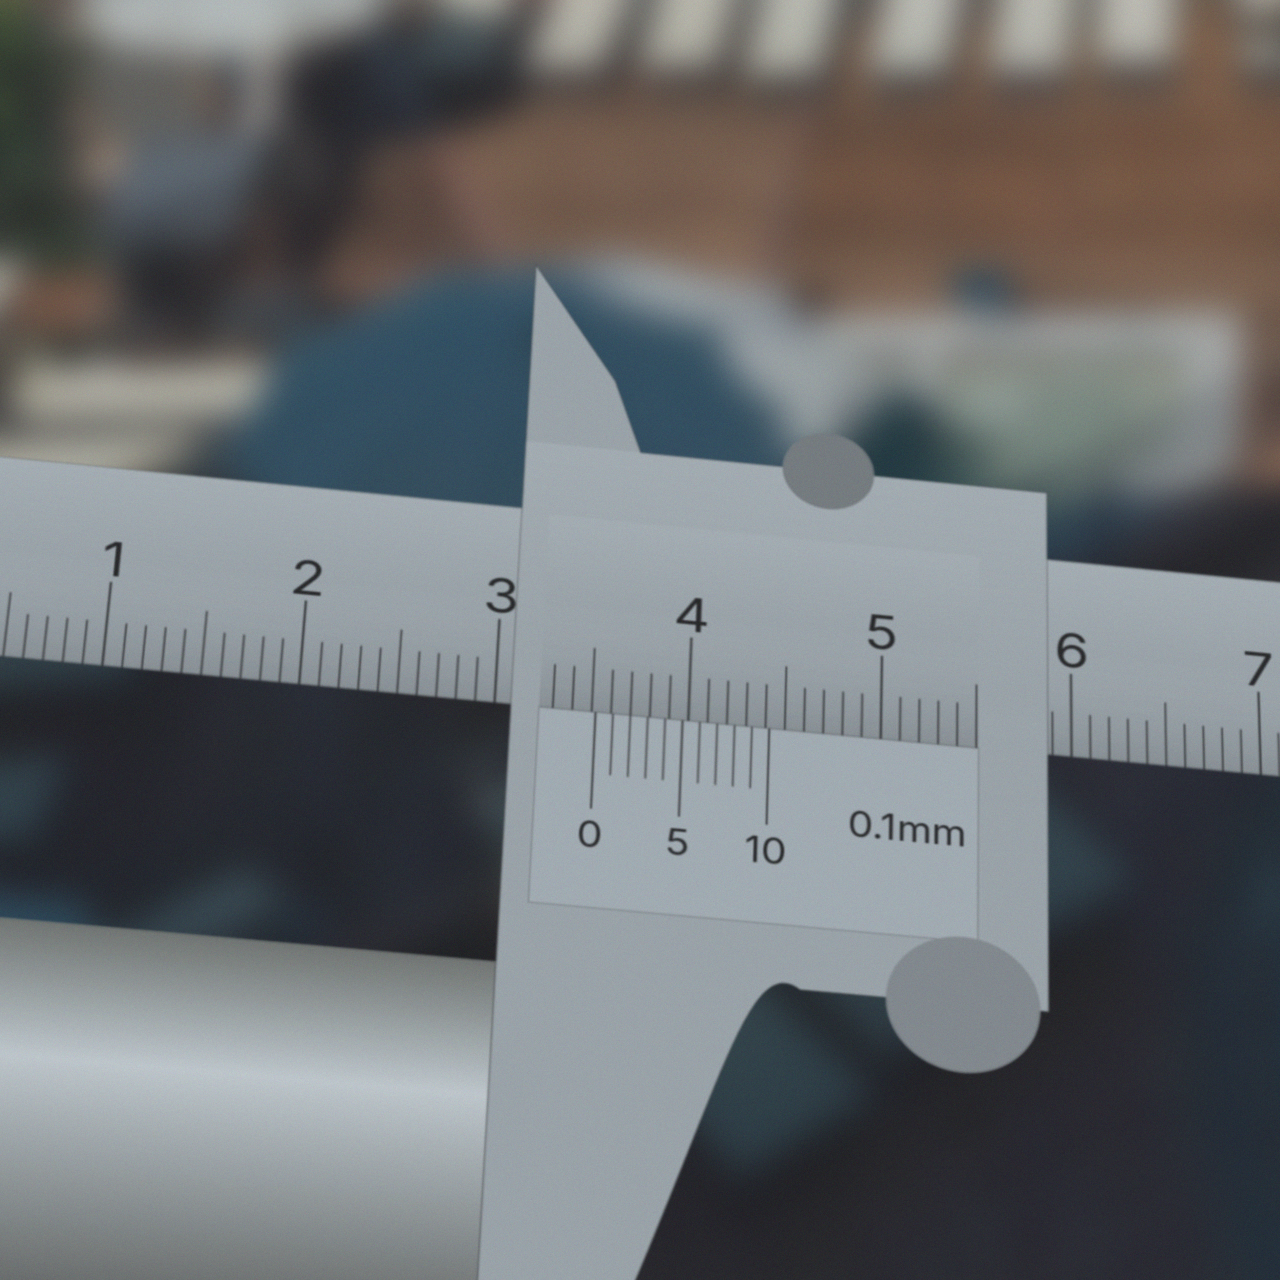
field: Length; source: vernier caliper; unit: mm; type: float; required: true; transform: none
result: 35.2 mm
